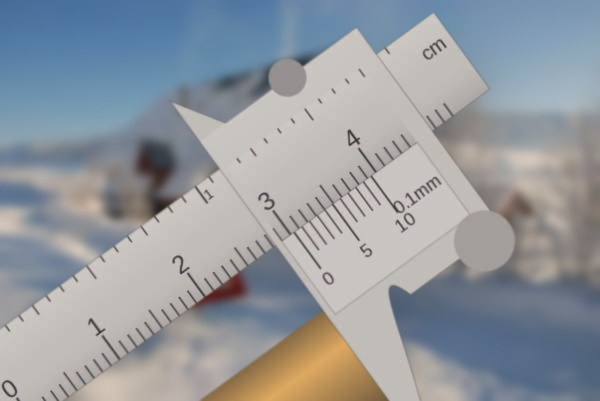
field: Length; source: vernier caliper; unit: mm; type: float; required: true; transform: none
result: 30.4 mm
